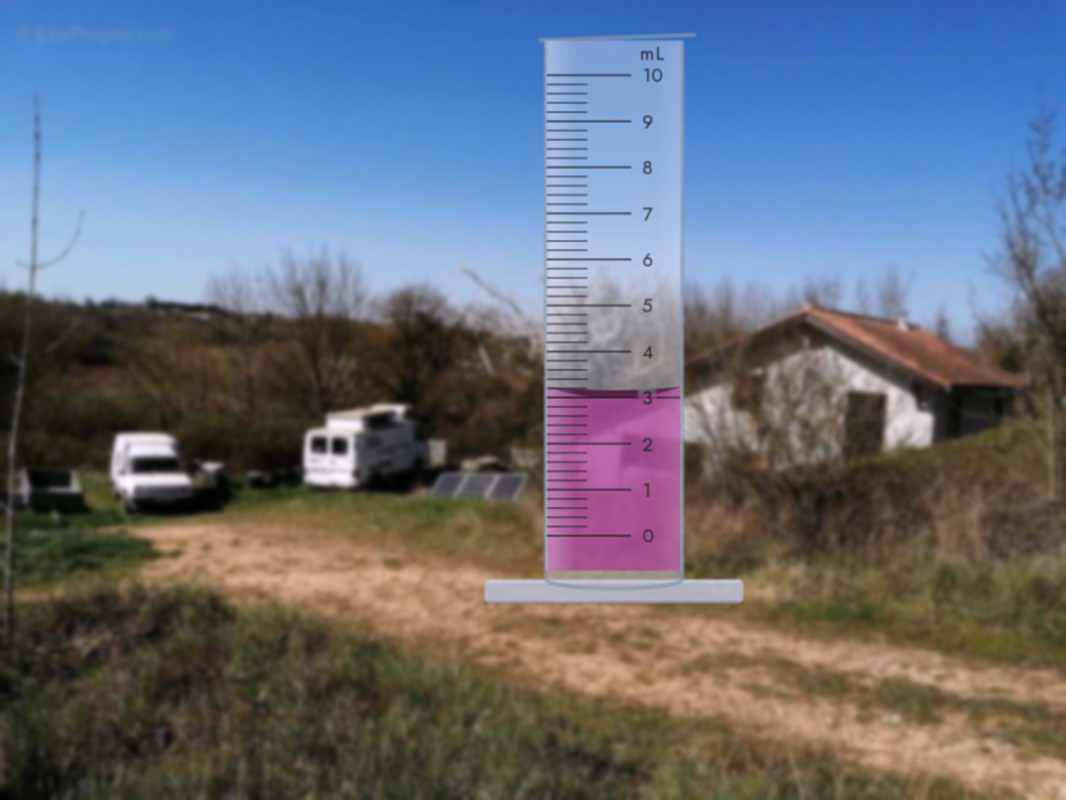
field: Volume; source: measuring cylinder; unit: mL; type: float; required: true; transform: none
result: 3 mL
